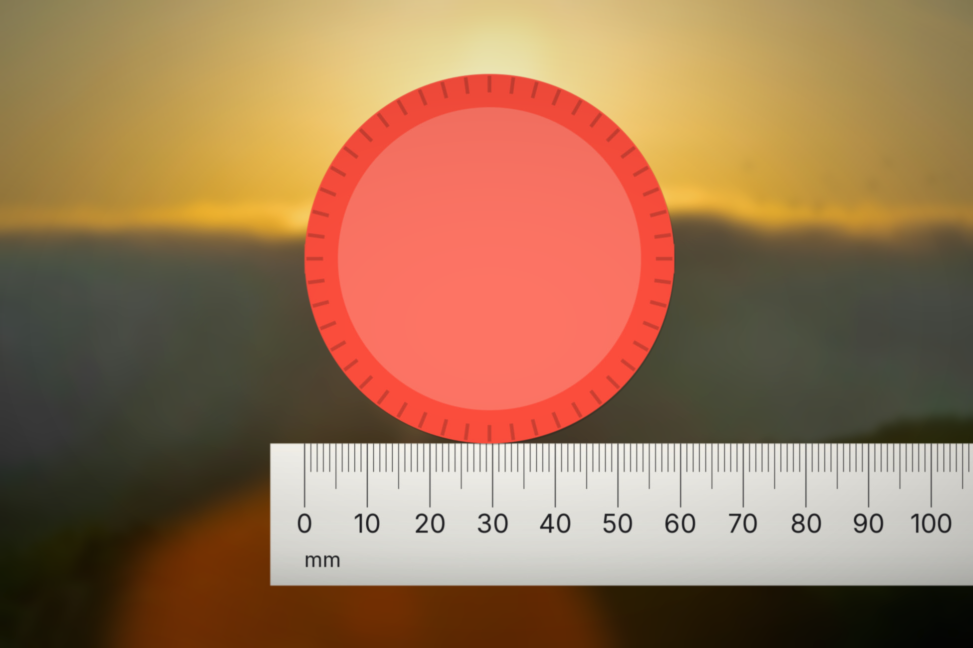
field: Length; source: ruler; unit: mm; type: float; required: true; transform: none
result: 59 mm
